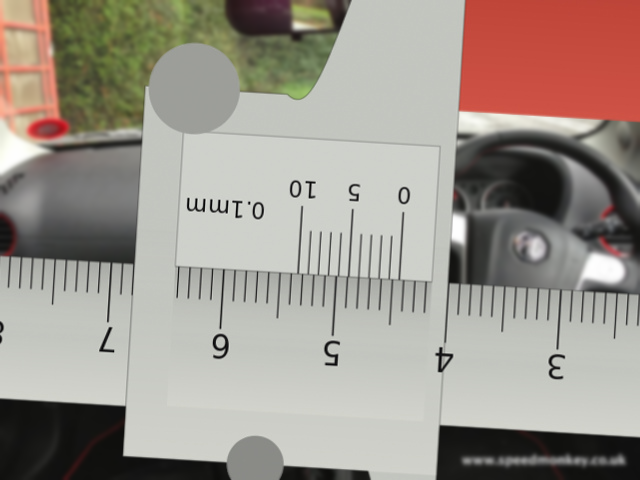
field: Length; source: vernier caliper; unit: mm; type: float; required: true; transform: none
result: 44.4 mm
